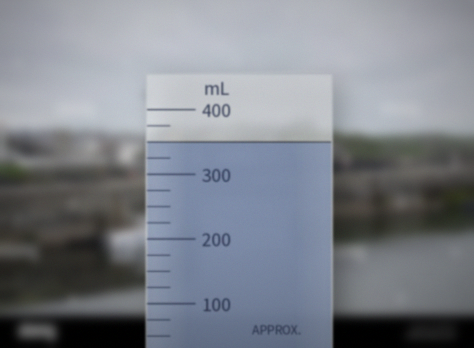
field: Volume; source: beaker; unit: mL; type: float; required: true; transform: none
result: 350 mL
